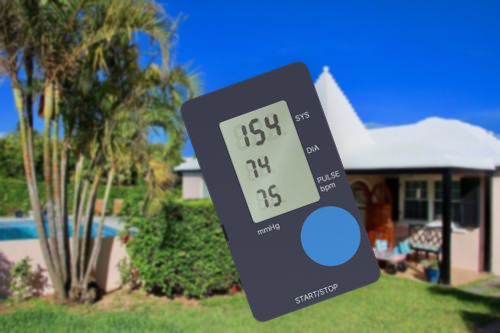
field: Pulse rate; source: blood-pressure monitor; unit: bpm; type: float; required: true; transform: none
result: 75 bpm
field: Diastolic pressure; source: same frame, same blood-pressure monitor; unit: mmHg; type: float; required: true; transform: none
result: 74 mmHg
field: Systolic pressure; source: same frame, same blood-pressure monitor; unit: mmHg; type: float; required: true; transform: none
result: 154 mmHg
